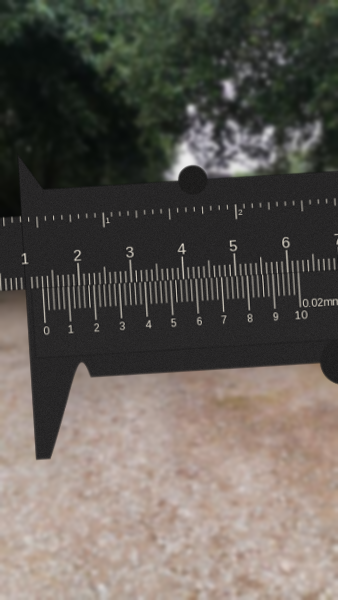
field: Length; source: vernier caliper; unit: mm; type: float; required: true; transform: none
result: 13.0 mm
